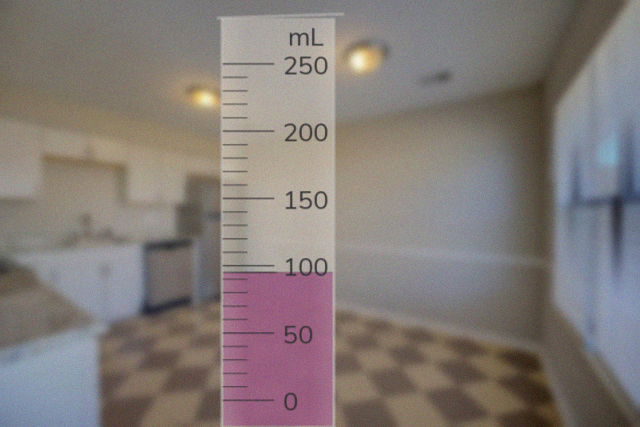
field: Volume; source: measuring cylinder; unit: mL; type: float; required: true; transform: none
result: 95 mL
